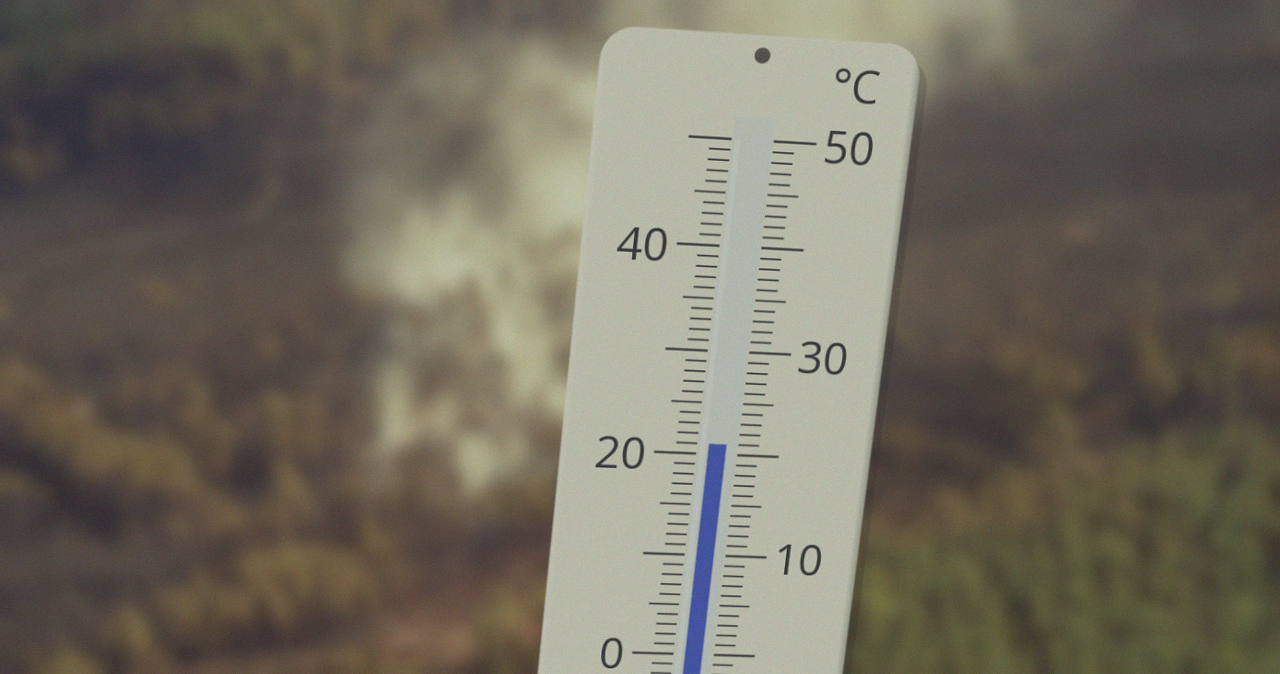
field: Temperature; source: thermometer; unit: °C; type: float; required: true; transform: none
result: 21 °C
